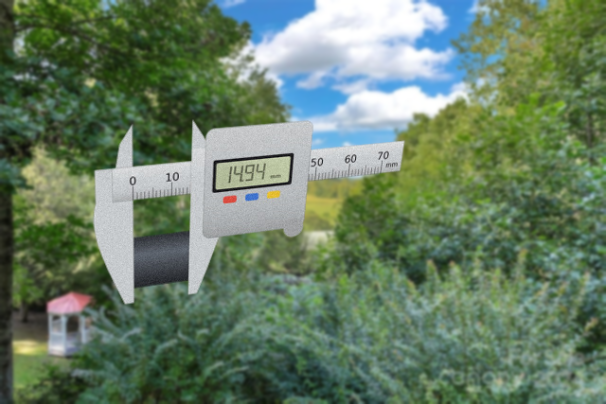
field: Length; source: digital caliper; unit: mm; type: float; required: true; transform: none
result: 14.94 mm
